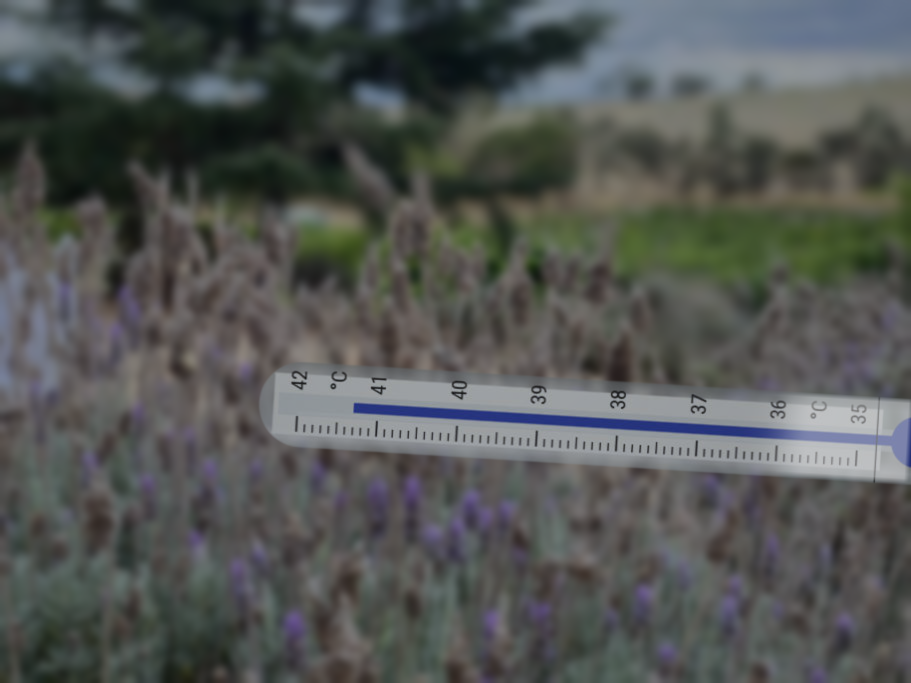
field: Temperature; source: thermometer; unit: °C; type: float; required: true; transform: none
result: 41.3 °C
